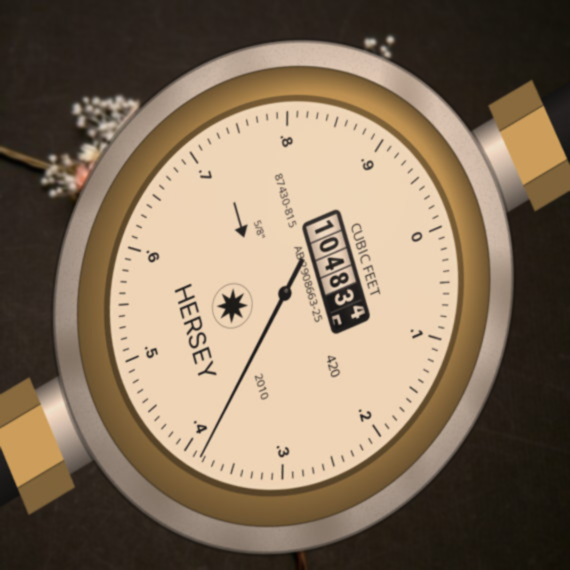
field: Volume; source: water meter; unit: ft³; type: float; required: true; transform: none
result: 104834.38 ft³
